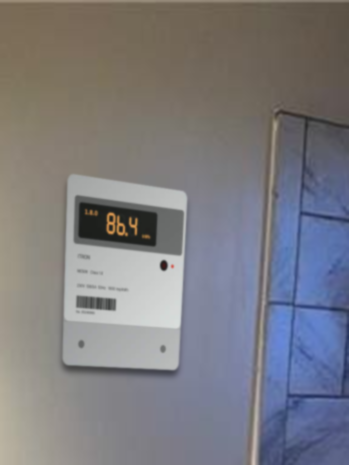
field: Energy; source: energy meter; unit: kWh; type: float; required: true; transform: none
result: 86.4 kWh
